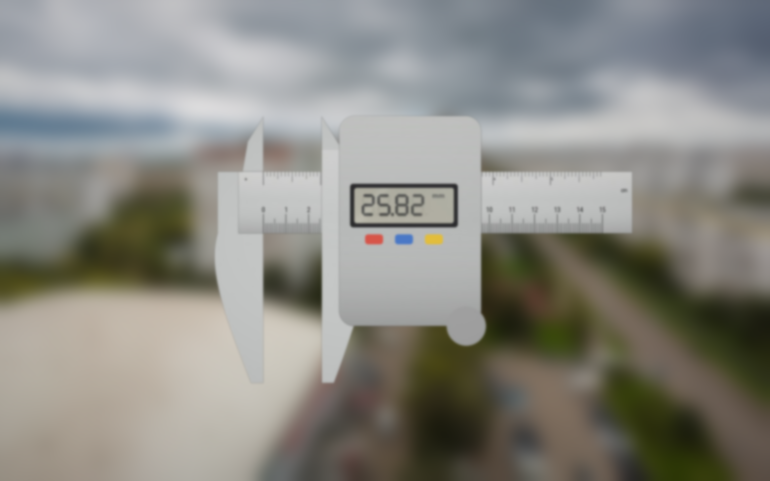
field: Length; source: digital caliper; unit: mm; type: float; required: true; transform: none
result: 25.82 mm
